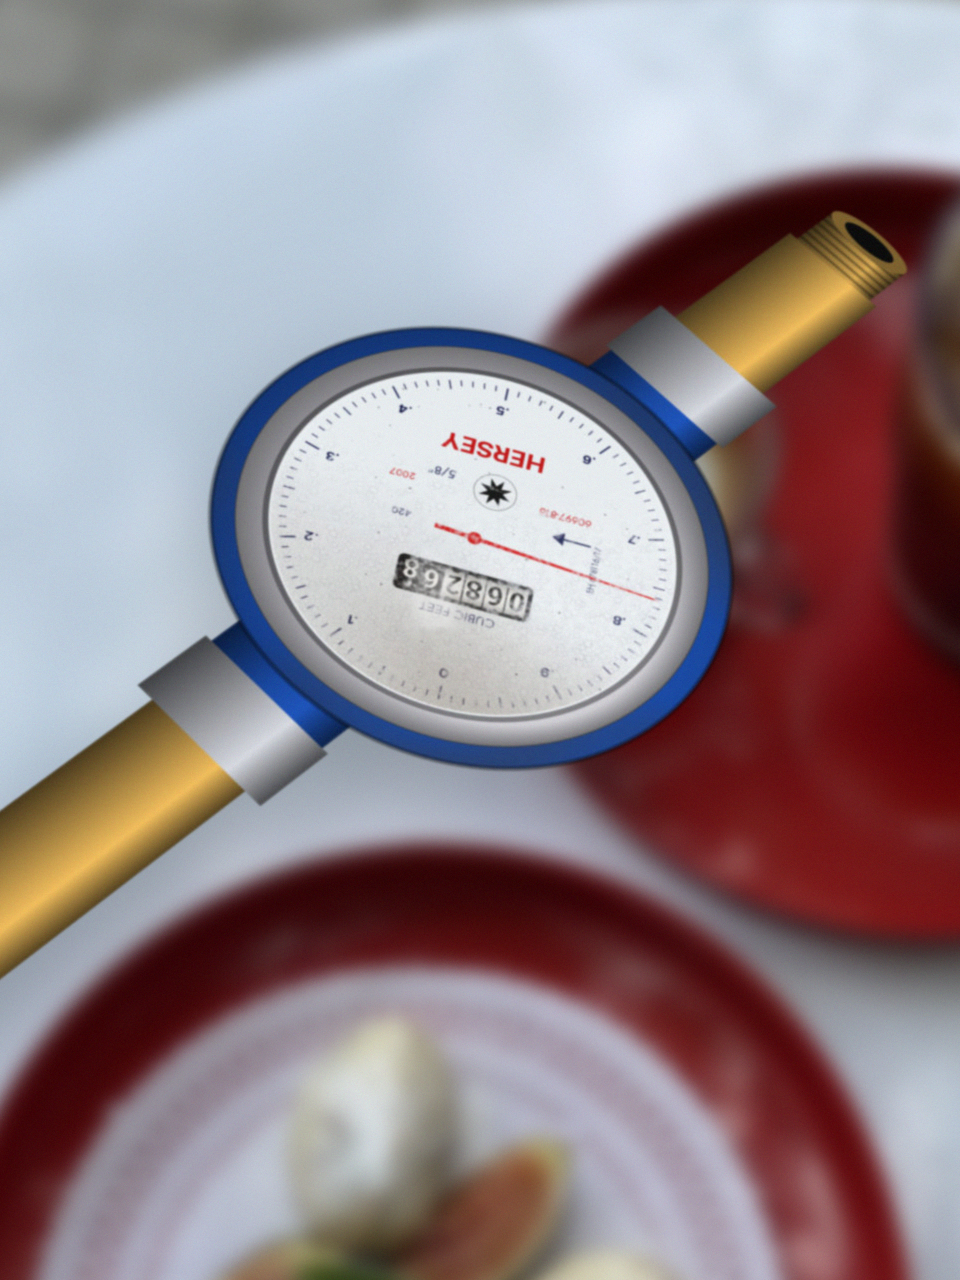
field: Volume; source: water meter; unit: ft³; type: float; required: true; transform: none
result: 68267.76 ft³
